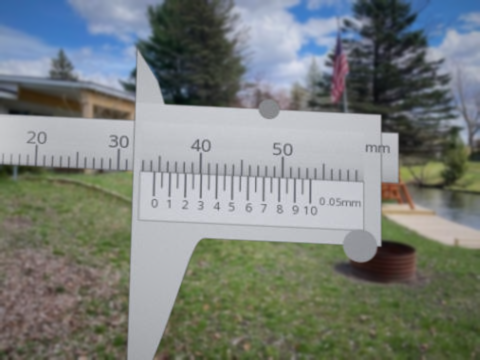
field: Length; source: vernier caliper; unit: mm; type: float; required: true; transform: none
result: 34.4 mm
